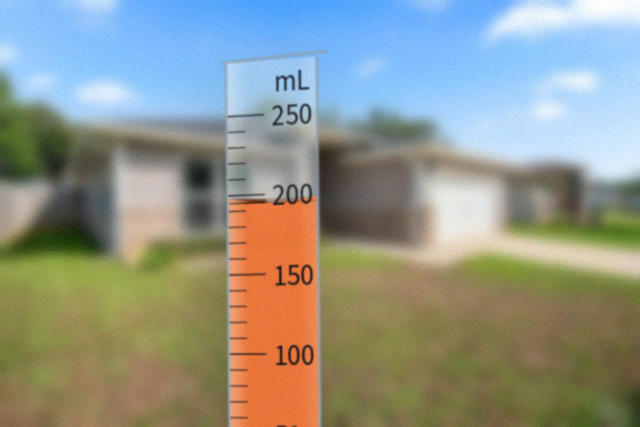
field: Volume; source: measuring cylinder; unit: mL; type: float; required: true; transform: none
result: 195 mL
